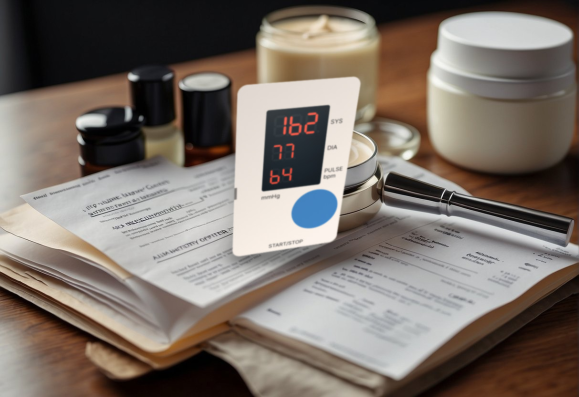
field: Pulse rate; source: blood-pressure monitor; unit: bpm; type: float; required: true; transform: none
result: 64 bpm
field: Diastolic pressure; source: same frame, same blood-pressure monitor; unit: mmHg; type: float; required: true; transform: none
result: 77 mmHg
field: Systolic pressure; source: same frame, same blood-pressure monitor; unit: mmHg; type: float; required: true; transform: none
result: 162 mmHg
